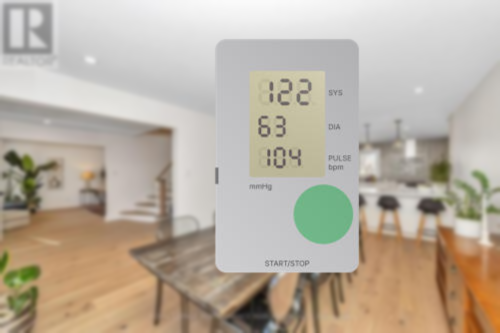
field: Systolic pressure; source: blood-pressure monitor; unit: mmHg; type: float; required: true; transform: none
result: 122 mmHg
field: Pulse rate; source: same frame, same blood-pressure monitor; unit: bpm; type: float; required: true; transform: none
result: 104 bpm
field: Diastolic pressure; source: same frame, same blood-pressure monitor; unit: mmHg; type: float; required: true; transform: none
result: 63 mmHg
